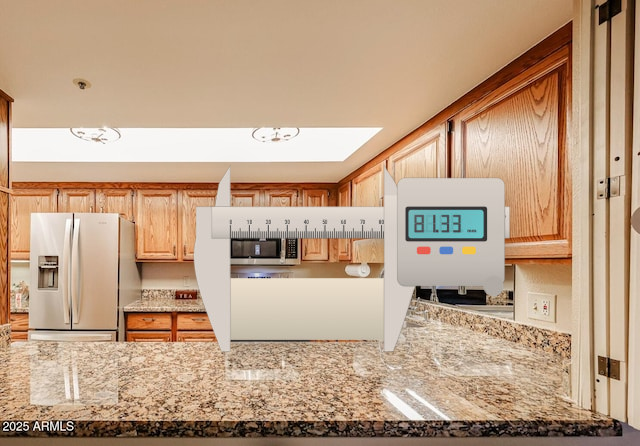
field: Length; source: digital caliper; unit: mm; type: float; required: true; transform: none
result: 81.33 mm
